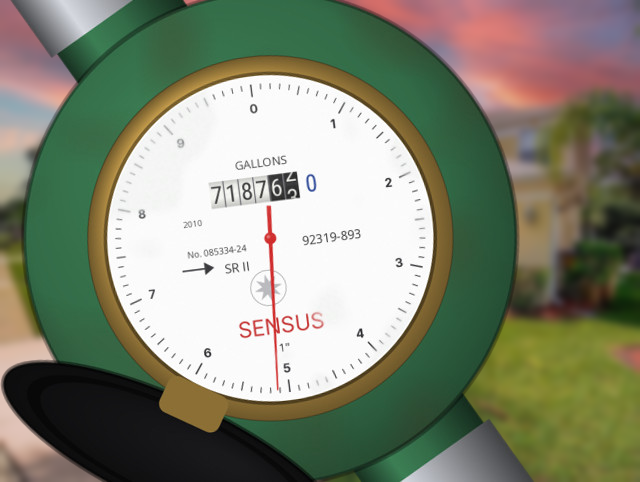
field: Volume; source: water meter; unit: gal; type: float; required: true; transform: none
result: 7187625.1 gal
